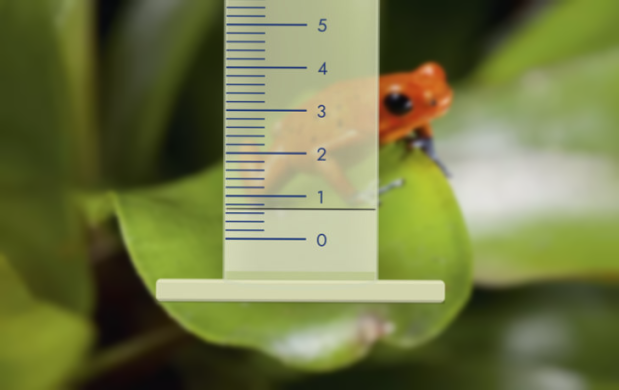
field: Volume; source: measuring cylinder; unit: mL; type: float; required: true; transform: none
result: 0.7 mL
